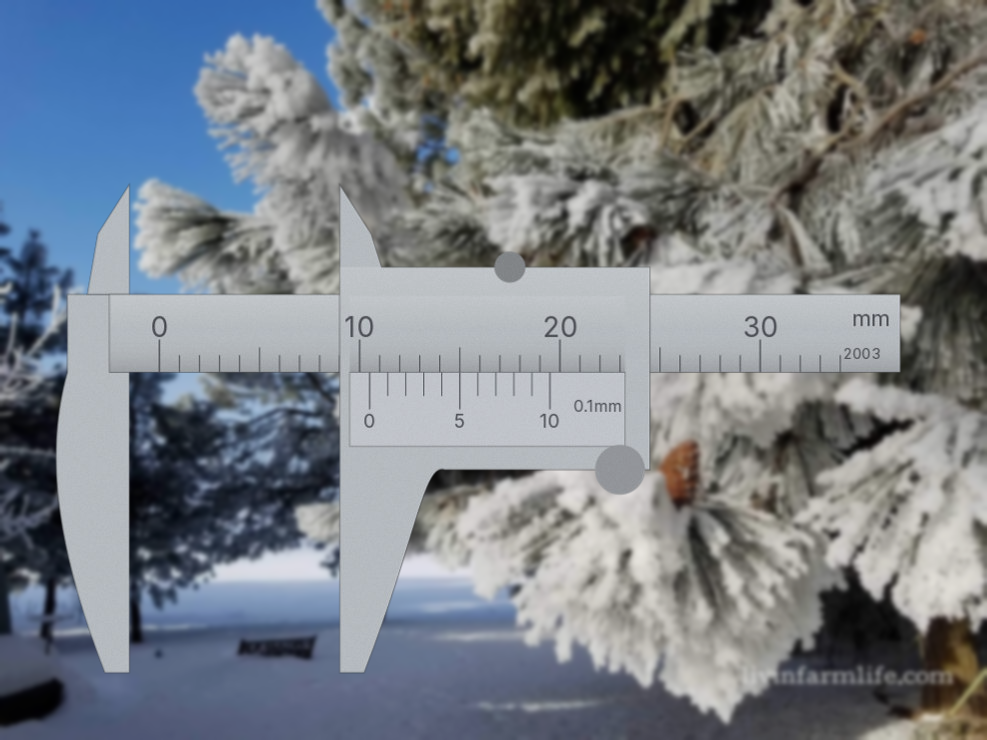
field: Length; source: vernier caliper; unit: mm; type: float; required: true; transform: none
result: 10.5 mm
